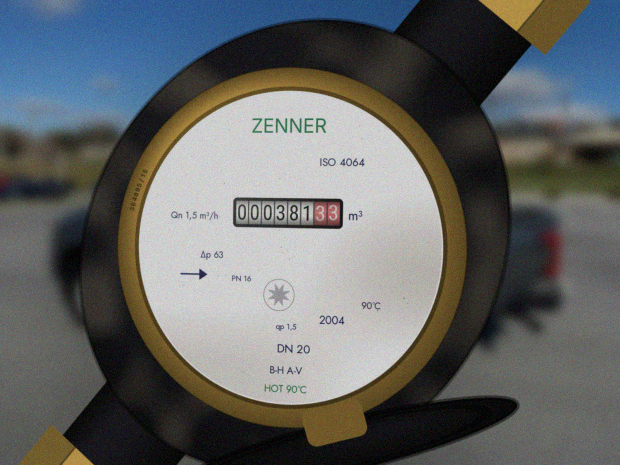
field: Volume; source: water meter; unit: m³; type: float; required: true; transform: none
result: 381.33 m³
